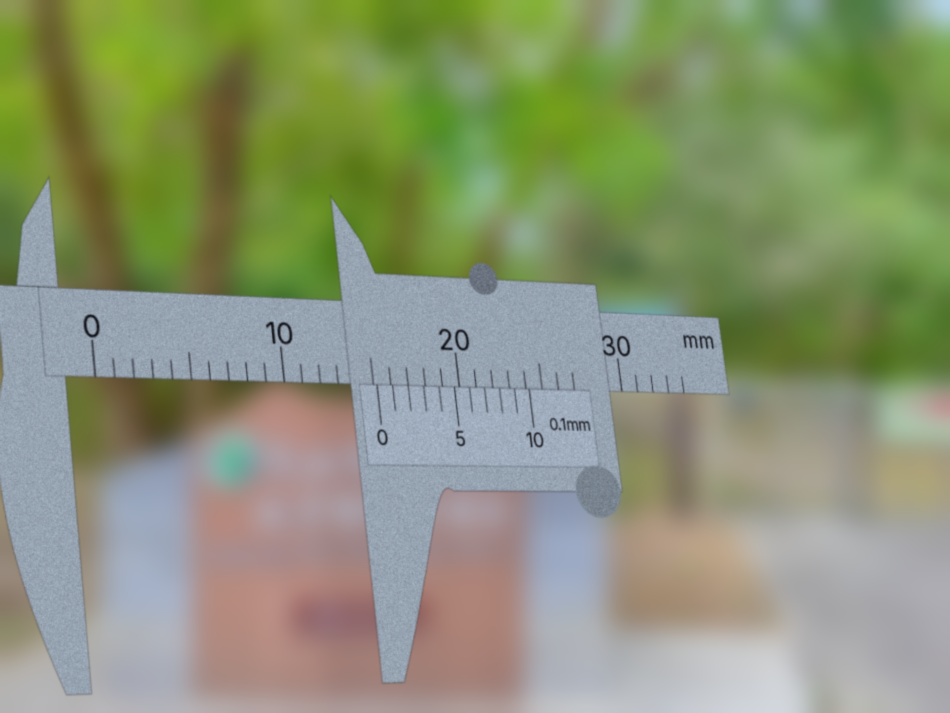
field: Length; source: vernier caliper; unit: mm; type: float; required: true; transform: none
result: 15.2 mm
